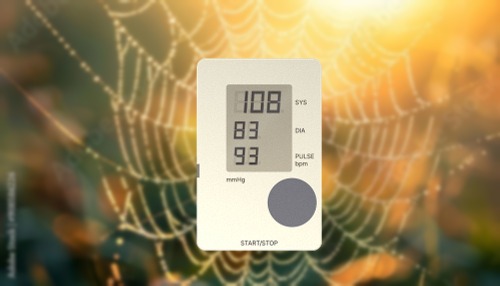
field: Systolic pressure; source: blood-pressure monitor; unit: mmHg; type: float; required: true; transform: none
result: 108 mmHg
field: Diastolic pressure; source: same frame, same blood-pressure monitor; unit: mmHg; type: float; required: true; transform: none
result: 83 mmHg
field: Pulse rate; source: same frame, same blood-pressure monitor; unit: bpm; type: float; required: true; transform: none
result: 93 bpm
